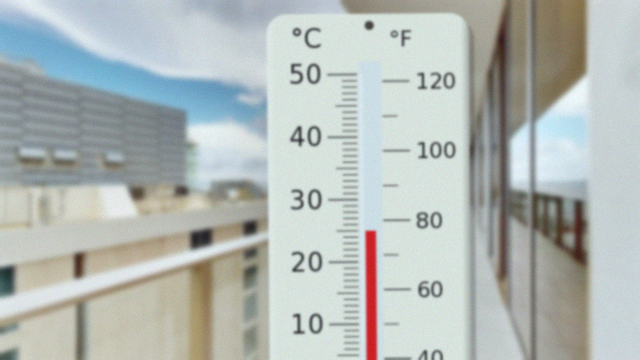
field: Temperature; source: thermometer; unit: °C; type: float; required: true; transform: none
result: 25 °C
